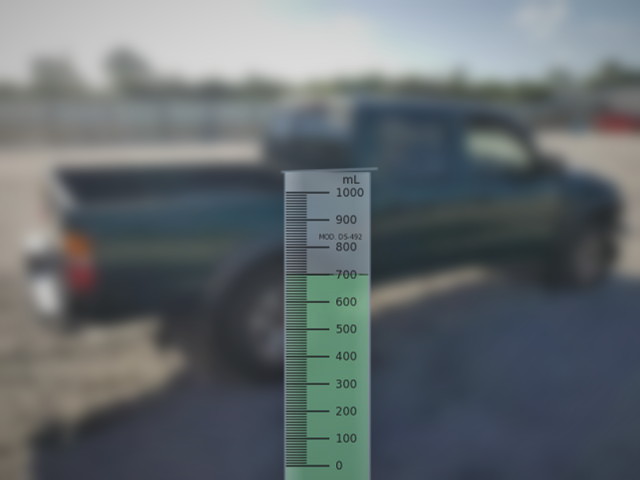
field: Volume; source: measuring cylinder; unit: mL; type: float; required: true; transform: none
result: 700 mL
